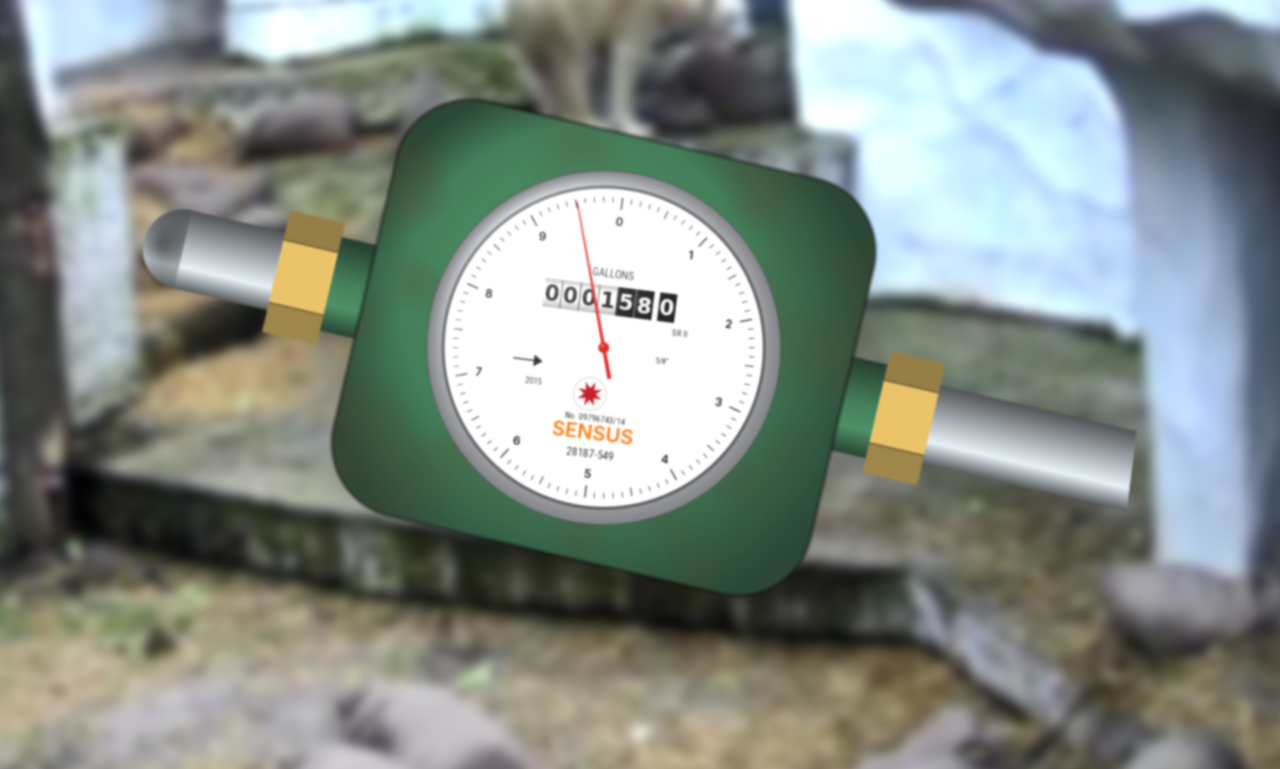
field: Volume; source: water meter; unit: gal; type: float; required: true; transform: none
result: 1579.5 gal
